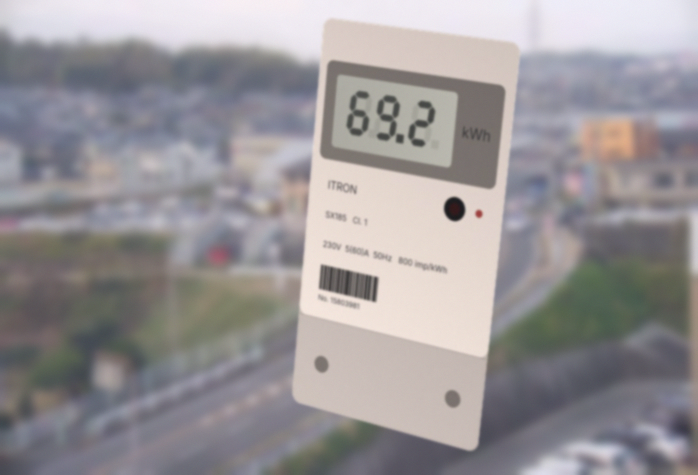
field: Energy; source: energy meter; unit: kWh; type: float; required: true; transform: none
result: 69.2 kWh
